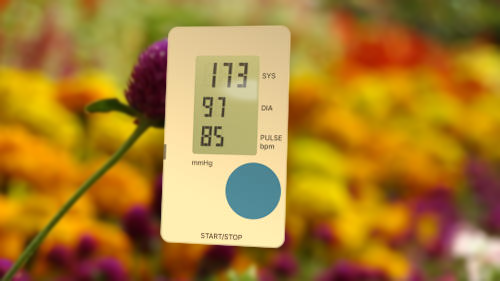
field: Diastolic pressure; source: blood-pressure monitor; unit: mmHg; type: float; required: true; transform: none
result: 97 mmHg
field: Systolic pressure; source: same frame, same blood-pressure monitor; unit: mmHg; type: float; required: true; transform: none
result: 173 mmHg
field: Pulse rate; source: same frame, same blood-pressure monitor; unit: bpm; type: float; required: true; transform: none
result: 85 bpm
